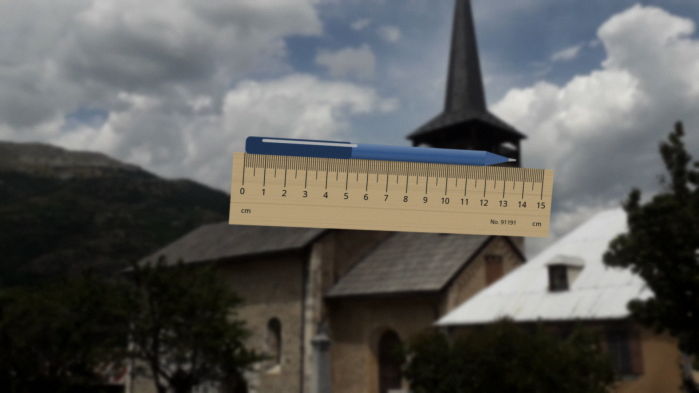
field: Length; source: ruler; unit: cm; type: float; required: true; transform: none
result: 13.5 cm
